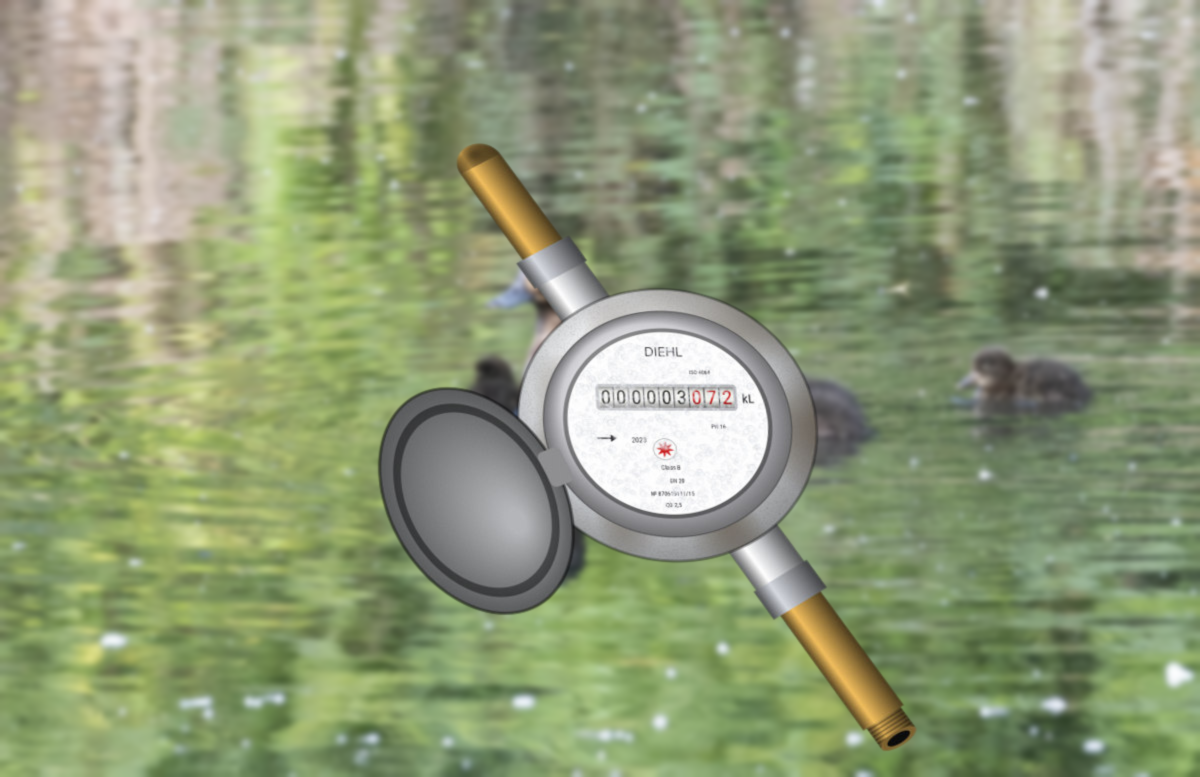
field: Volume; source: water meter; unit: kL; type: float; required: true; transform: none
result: 3.072 kL
